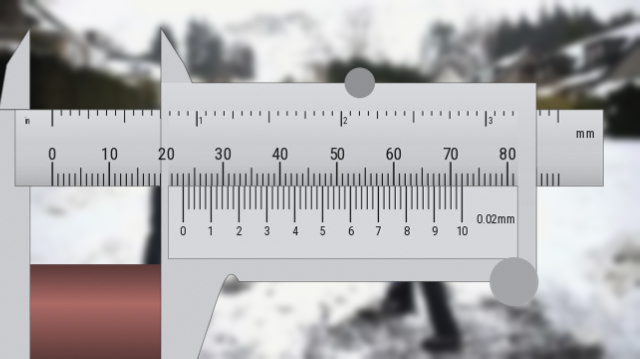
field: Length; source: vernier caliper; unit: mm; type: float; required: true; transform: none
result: 23.0 mm
